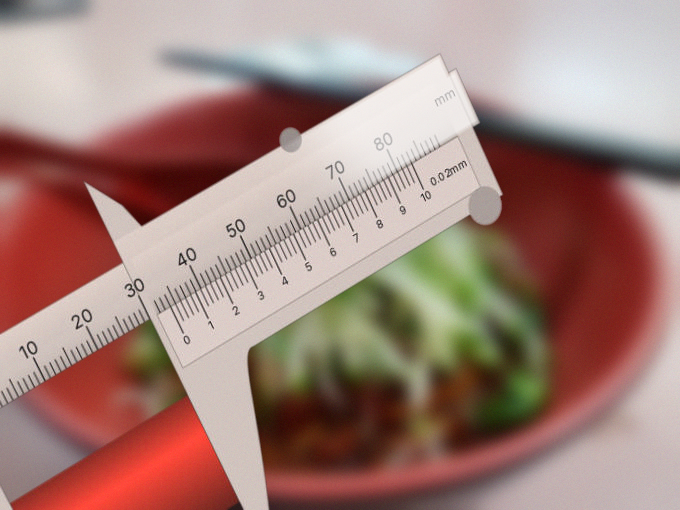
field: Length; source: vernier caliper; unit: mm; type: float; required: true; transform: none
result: 34.0 mm
